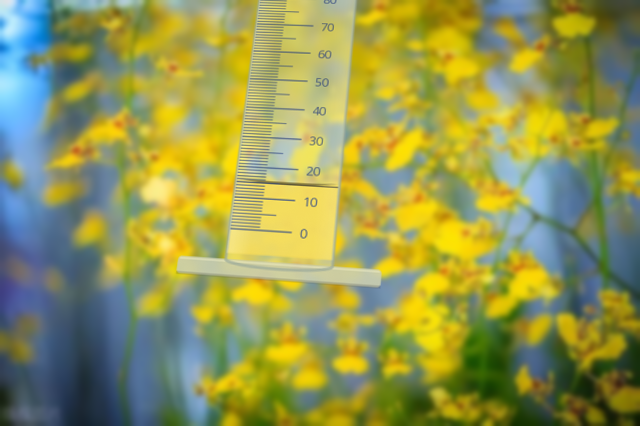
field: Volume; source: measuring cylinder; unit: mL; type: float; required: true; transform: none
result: 15 mL
